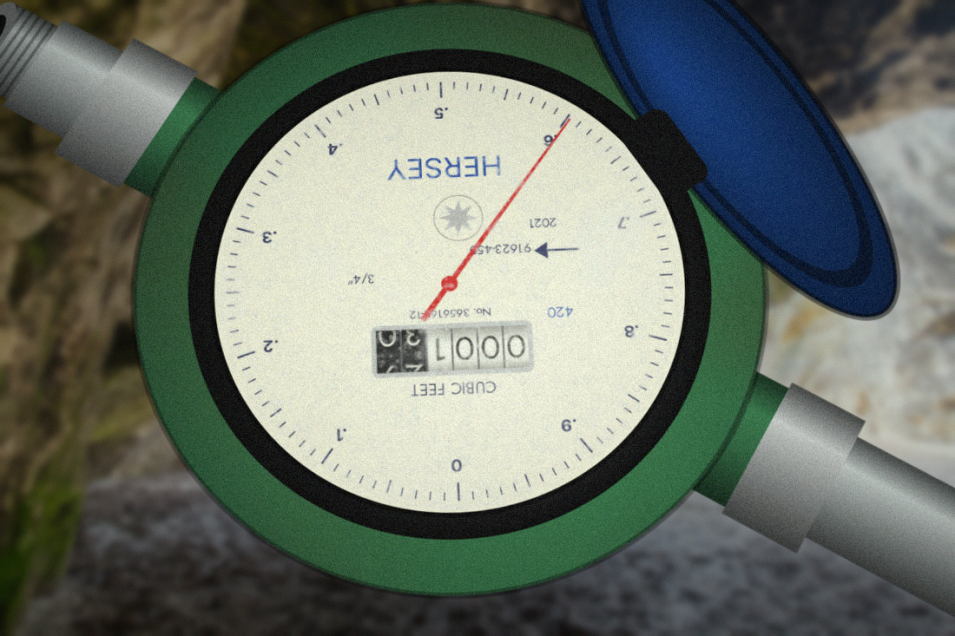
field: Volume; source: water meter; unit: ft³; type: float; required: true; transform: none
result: 129.60 ft³
